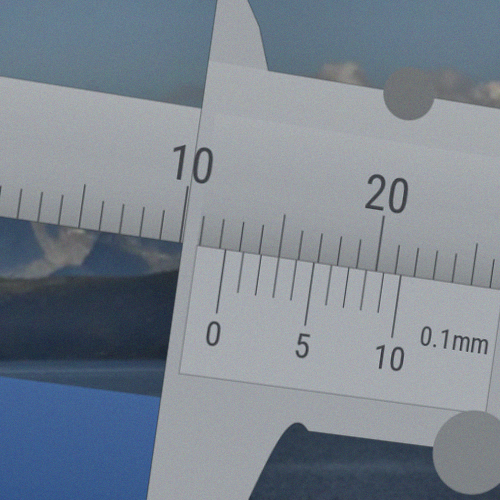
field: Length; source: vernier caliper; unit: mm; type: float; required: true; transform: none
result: 12.3 mm
